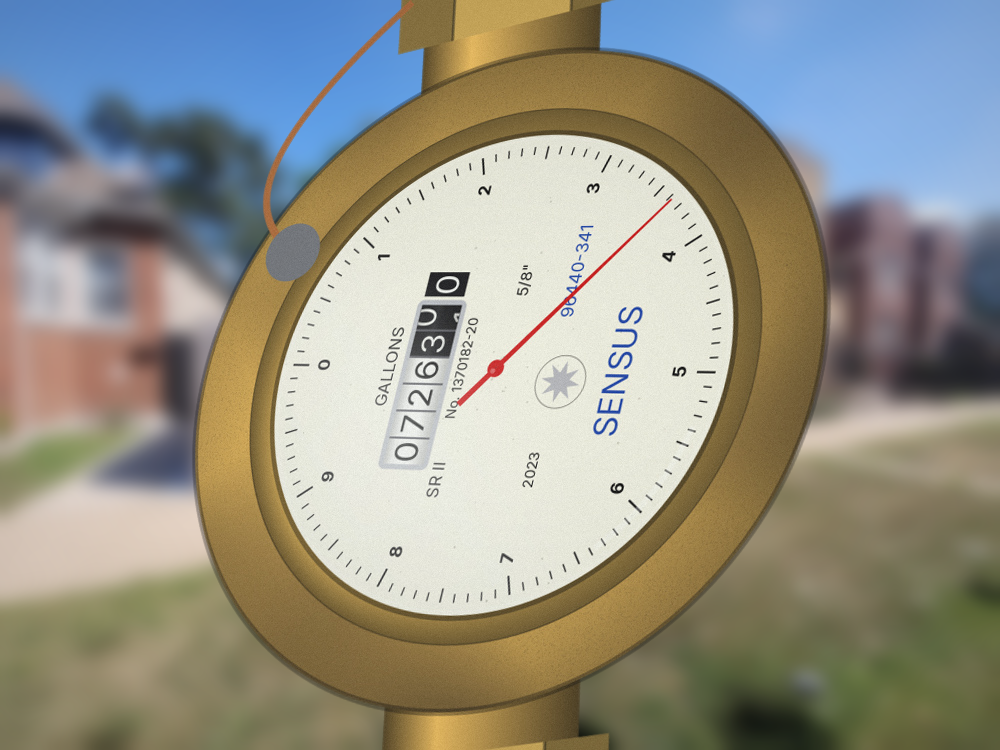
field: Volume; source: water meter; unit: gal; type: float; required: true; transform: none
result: 726303.6 gal
